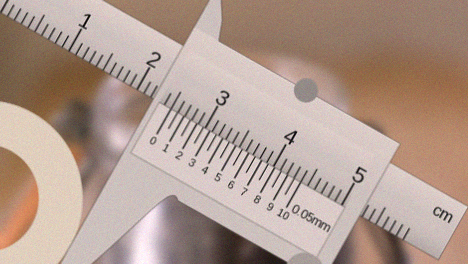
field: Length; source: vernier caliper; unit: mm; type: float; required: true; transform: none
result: 25.0 mm
